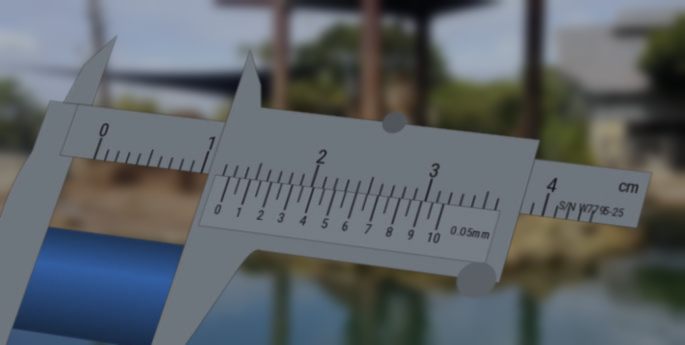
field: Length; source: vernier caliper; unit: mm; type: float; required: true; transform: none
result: 12.6 mm
